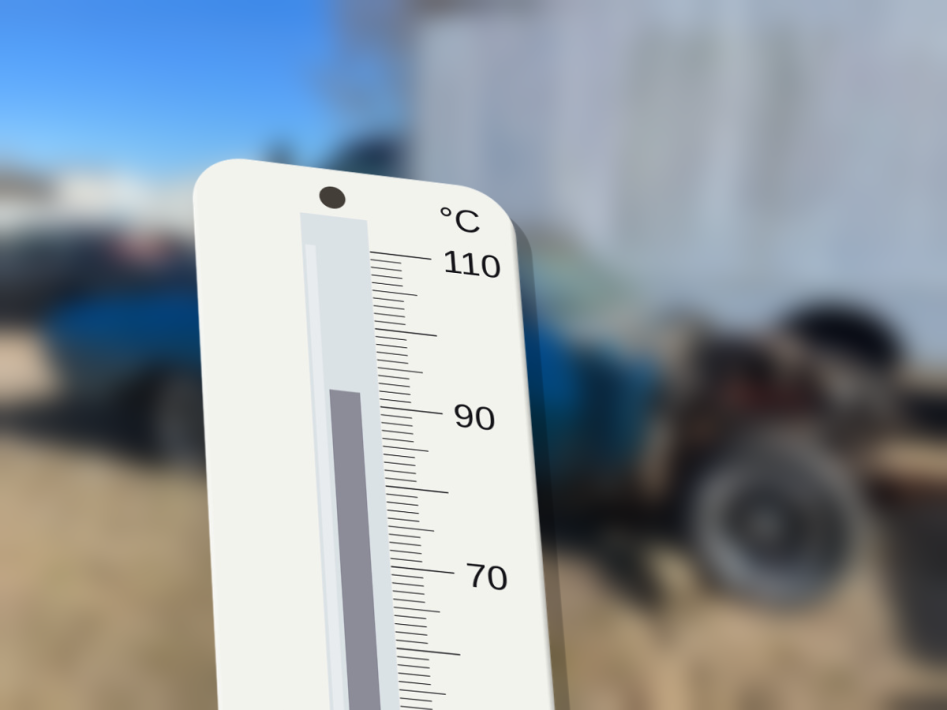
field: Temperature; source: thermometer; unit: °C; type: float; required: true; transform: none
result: 91.5 °C
